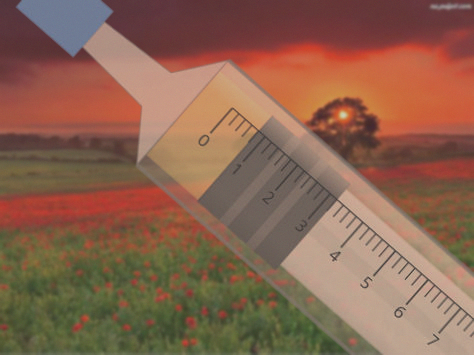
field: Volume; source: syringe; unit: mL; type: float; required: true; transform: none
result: 0.8 mL
